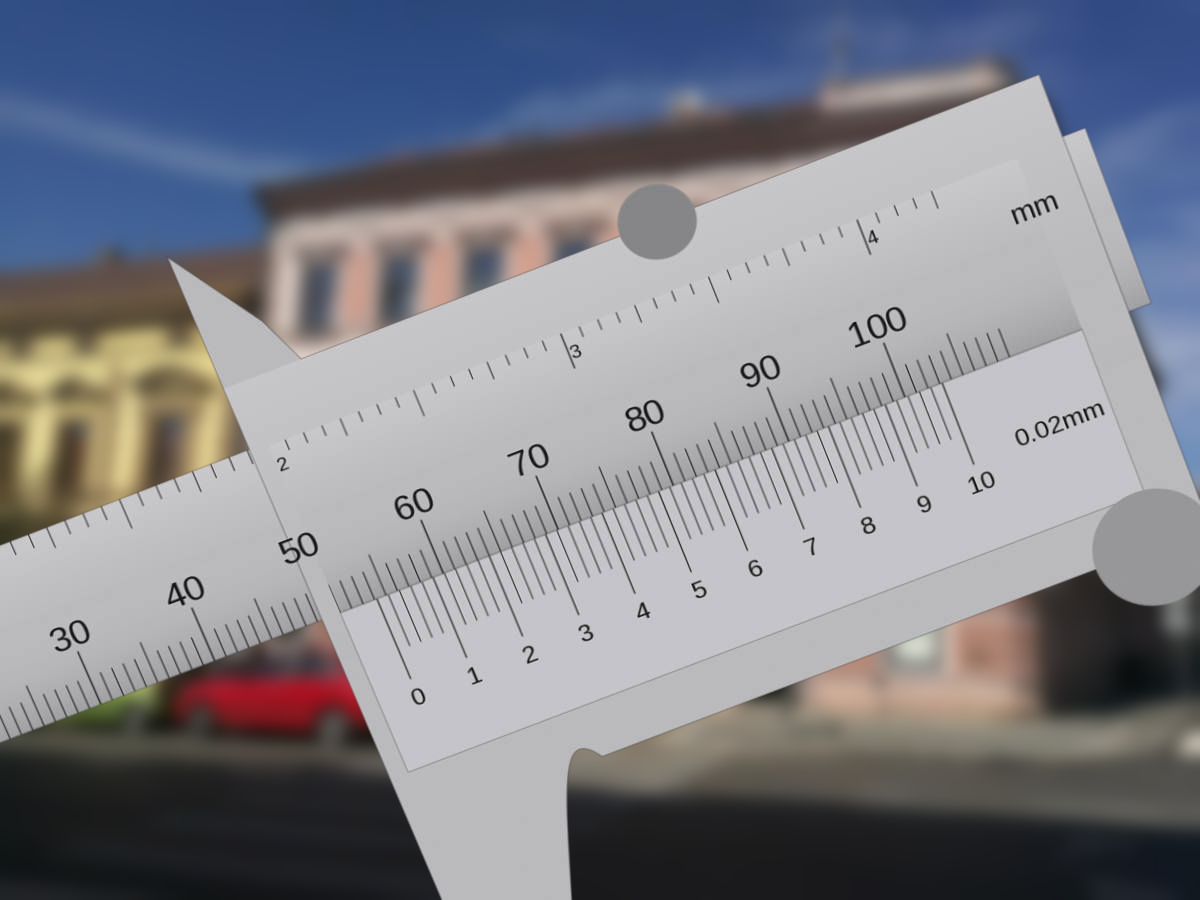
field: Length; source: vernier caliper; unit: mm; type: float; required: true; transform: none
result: 54.2 mm
